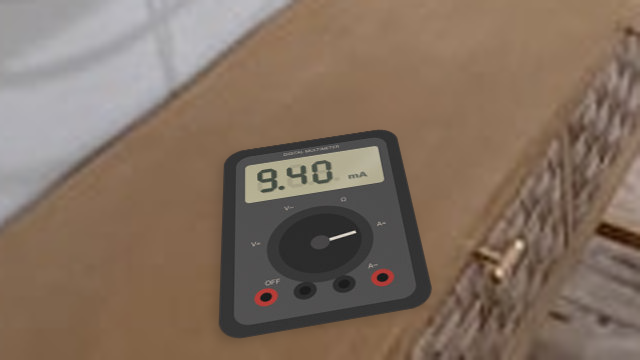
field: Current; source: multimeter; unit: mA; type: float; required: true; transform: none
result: 9.40 mA
